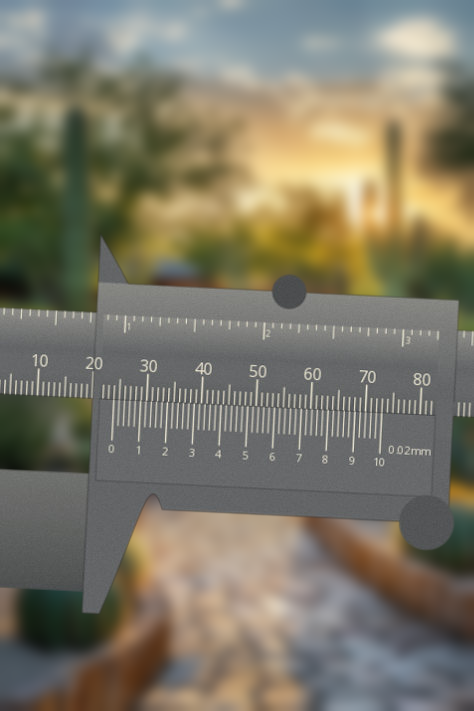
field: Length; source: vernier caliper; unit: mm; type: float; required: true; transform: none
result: 24.0 mm
